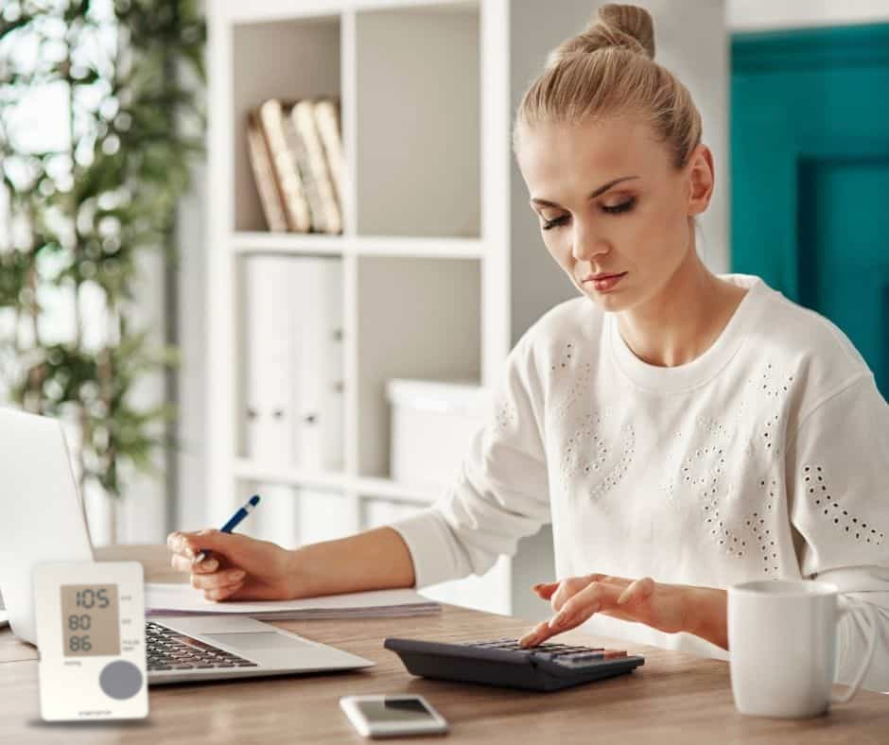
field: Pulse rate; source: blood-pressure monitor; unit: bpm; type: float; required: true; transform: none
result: 86 bpm
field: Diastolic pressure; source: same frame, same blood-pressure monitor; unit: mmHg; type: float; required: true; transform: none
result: 80 mmHg
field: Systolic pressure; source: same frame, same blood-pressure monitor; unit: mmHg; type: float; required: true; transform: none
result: 105 mmHg
